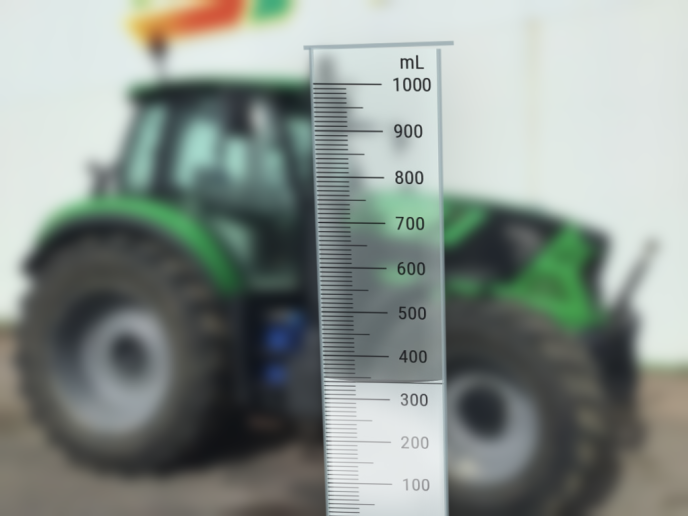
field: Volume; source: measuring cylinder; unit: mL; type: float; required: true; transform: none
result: 340 mL
